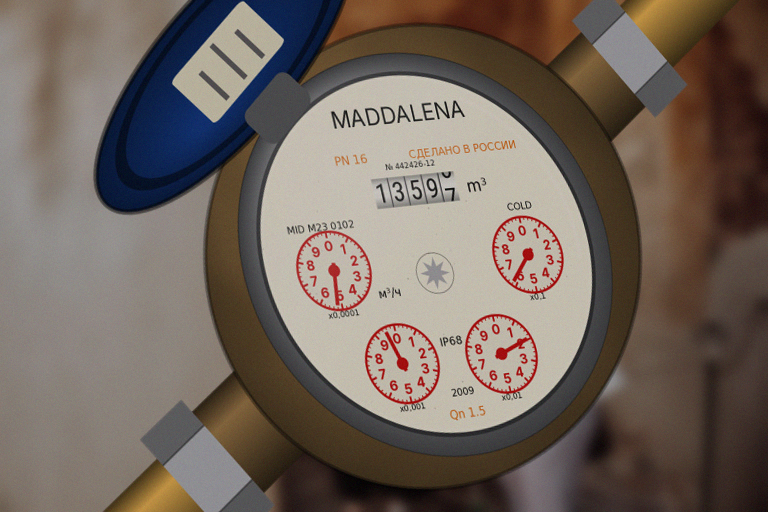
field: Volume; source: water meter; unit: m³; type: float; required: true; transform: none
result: 13596.6195 m³
